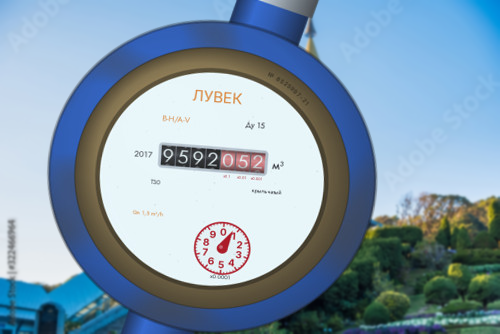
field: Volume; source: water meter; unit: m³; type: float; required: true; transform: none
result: 9592.0520 m³
